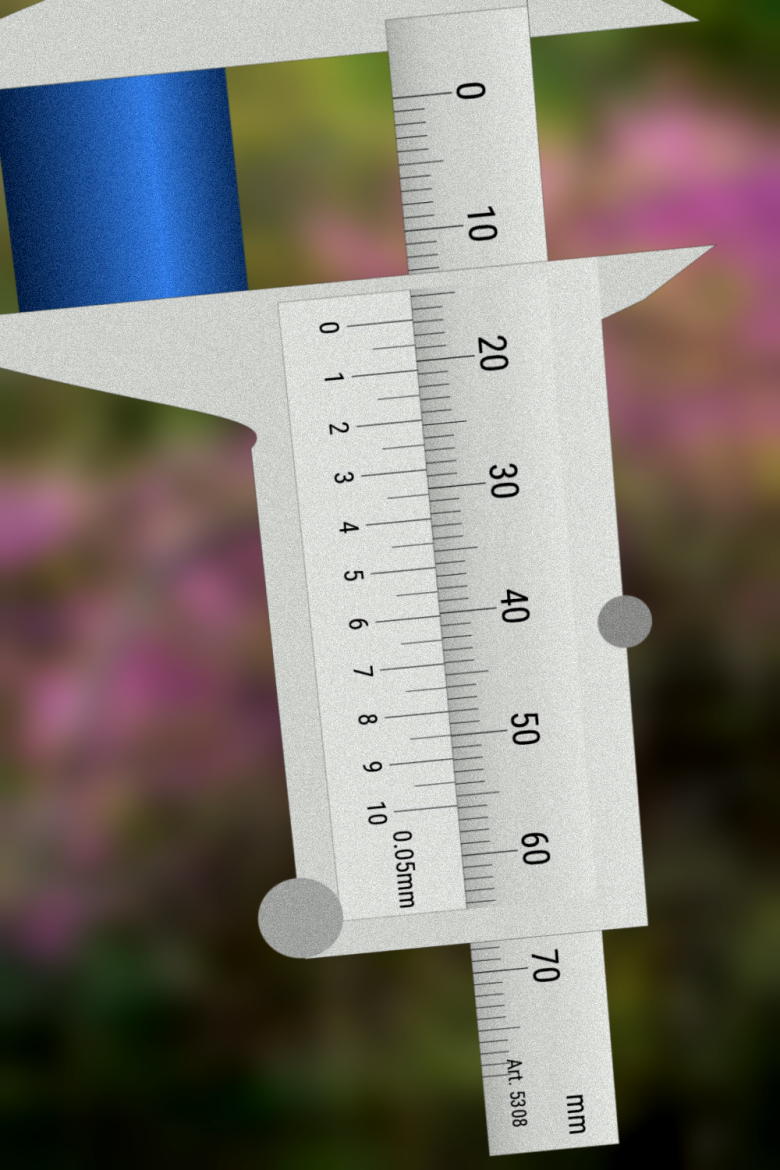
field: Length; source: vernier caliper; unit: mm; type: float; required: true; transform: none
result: 16.8 mm
